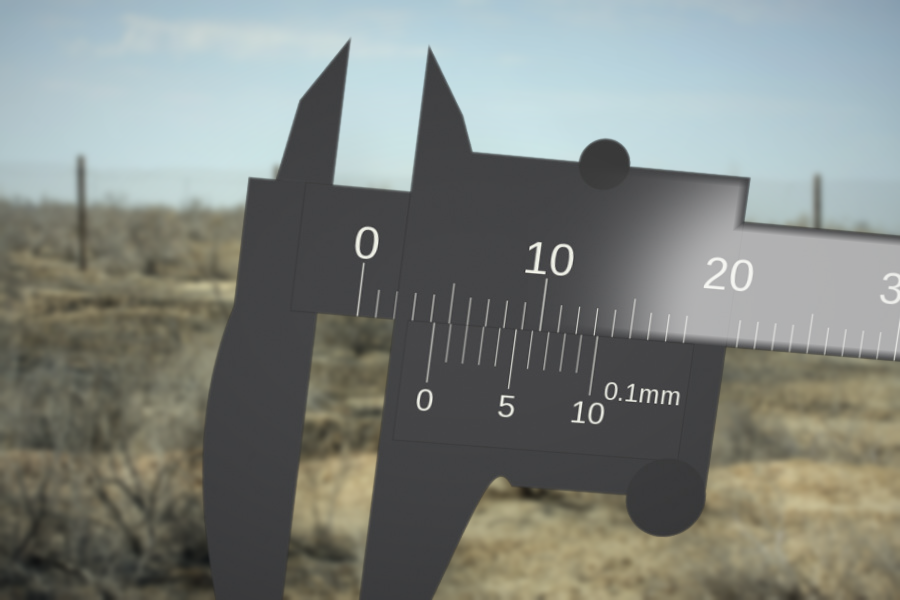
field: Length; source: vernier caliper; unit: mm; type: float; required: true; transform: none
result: 4.2 mm
